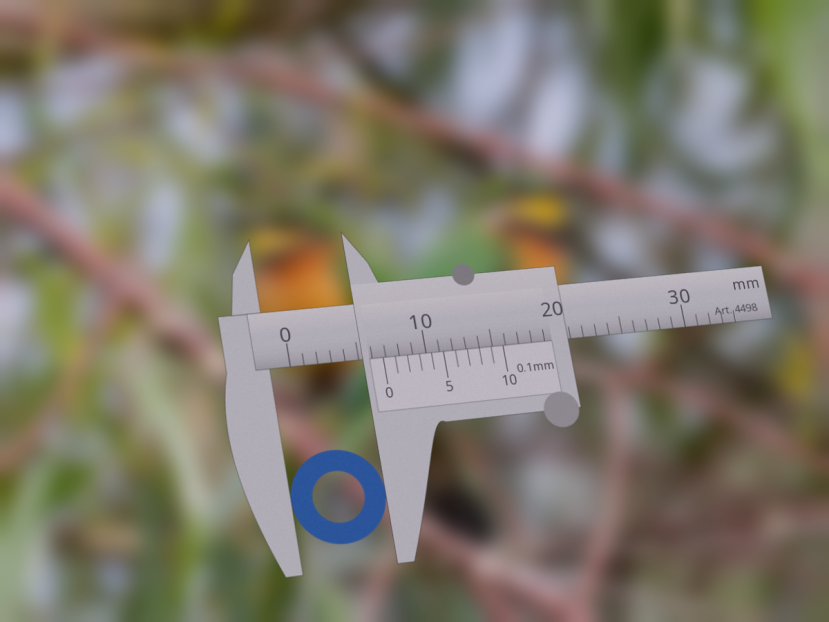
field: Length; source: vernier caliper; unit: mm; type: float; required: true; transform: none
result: 6.8 mm
